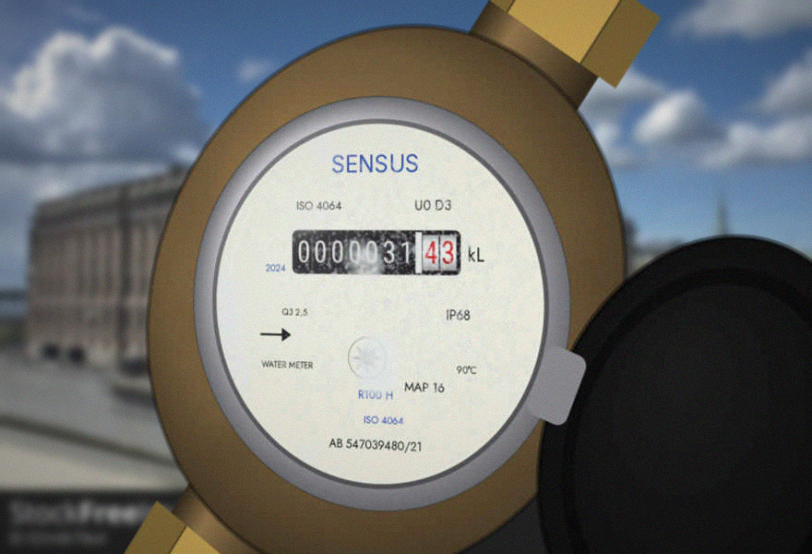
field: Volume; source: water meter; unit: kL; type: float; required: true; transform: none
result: 31.43 kL
